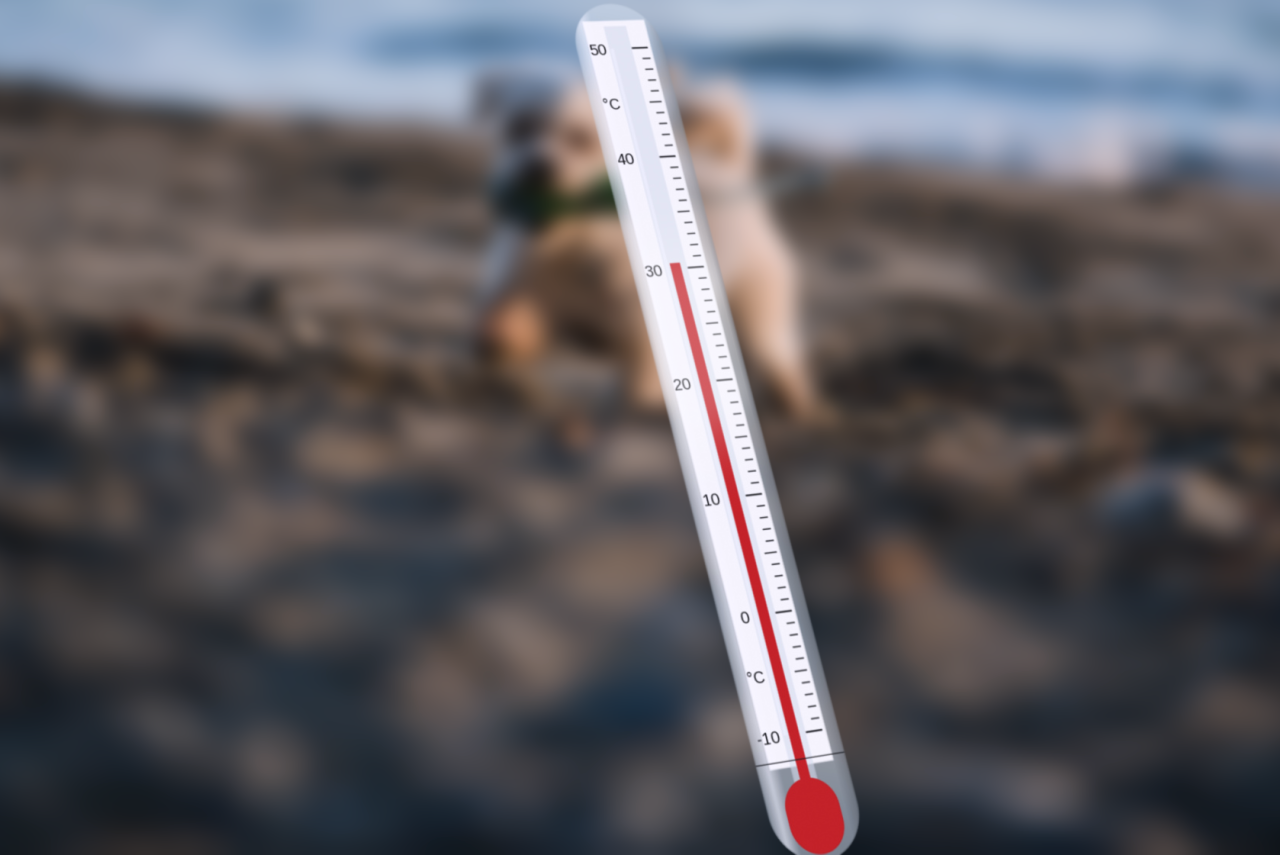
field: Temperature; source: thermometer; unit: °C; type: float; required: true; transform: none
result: 30.5 °C
